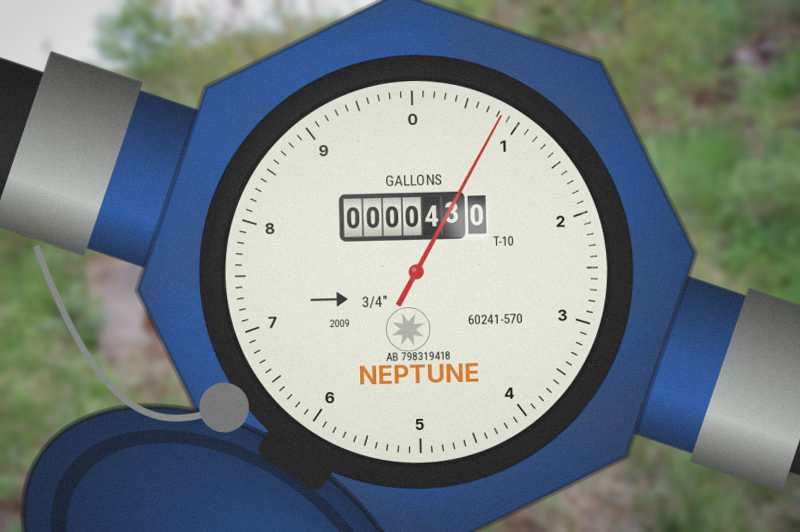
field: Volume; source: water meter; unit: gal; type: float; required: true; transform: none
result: 430.8 gal
